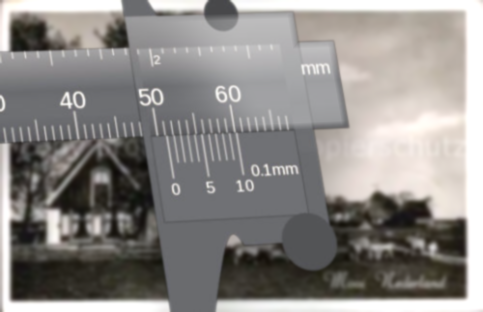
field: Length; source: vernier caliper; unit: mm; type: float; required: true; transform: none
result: 51.2 mm
